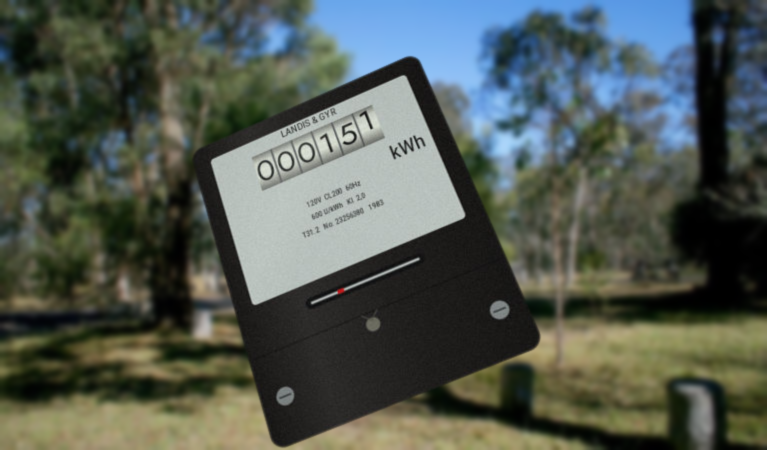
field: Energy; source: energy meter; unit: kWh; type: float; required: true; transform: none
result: 151 kWh
